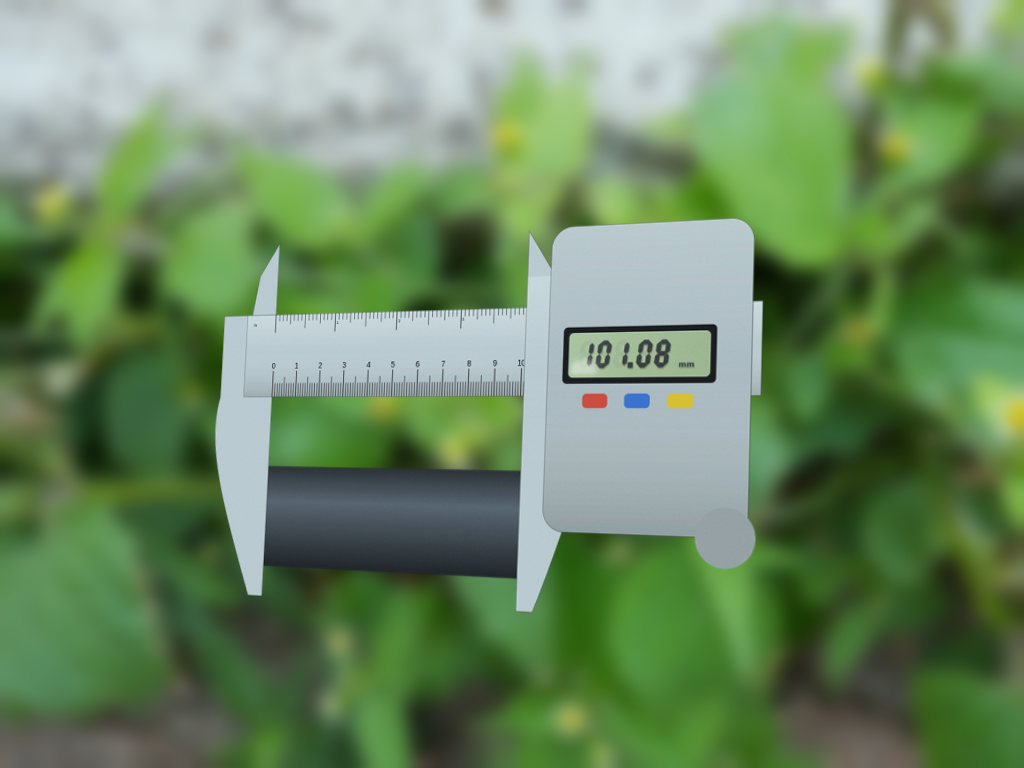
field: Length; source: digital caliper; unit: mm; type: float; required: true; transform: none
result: 101.08 mm
